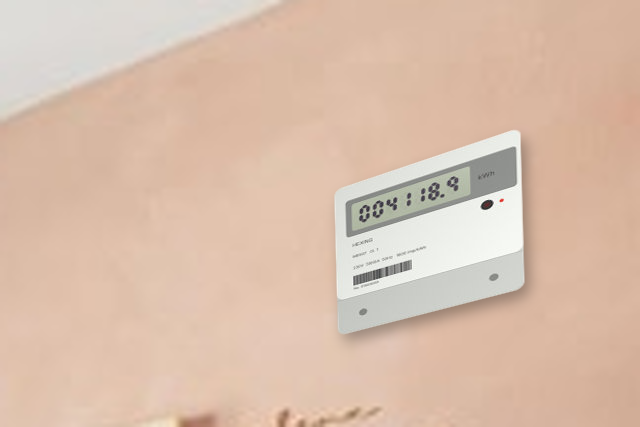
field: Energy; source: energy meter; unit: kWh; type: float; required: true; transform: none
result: 4118.9 kWh
